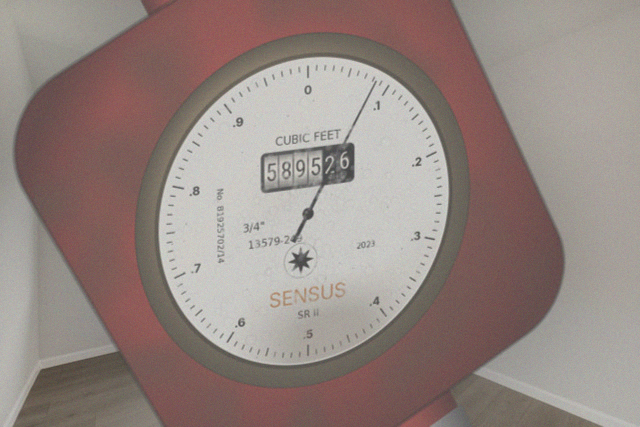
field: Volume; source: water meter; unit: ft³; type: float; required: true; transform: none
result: 589526.08 ft³
